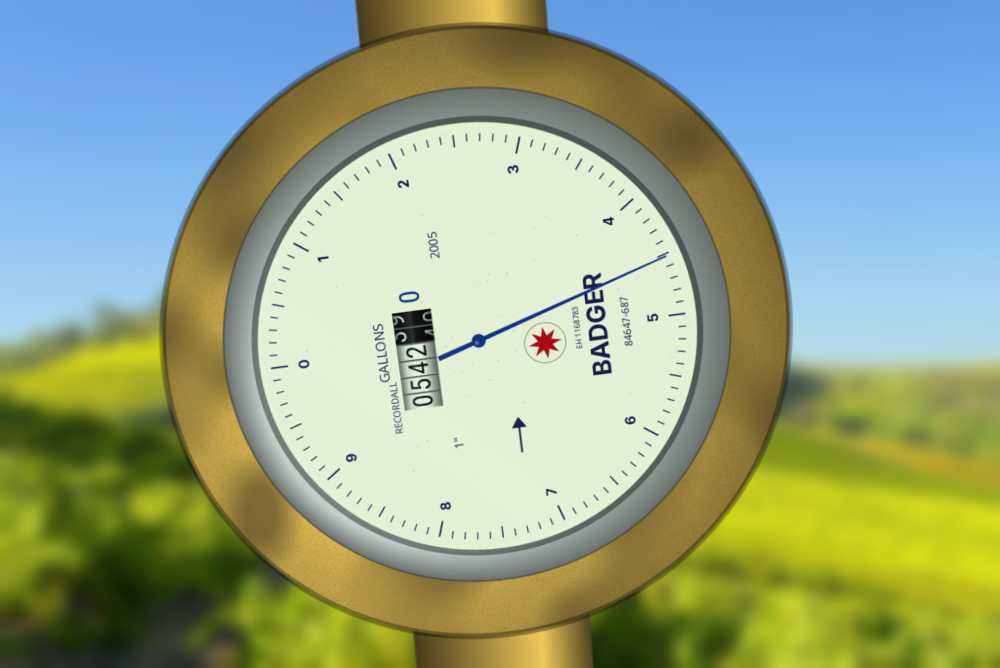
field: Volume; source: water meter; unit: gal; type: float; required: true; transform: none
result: 542394.5 gal
